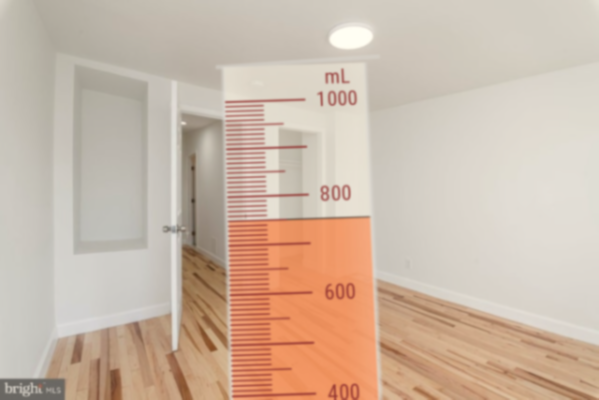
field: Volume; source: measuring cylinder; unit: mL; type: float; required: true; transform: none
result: 750 mL
